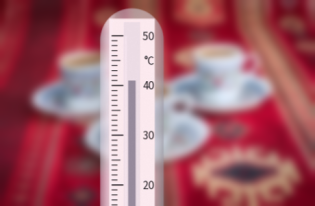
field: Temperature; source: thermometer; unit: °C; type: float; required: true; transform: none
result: 41 °C
